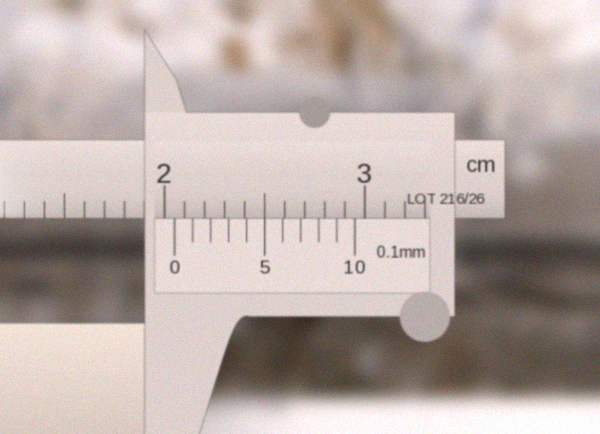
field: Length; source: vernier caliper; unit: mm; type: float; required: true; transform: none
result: 20.5 mm
